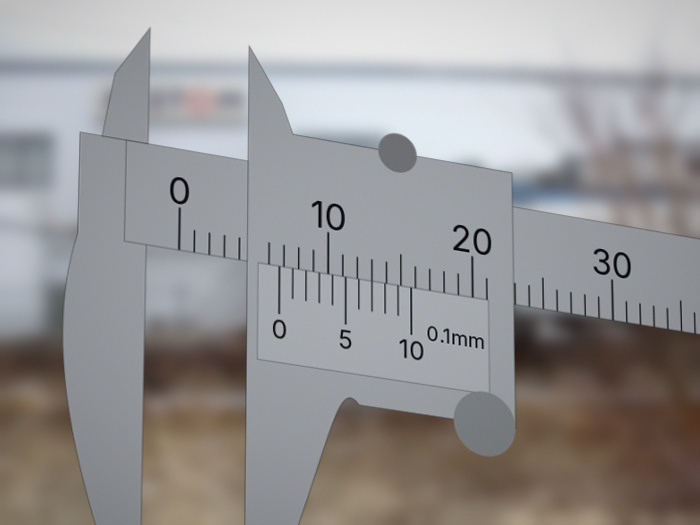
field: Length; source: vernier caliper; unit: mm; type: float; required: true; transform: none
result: 6.7 mm
